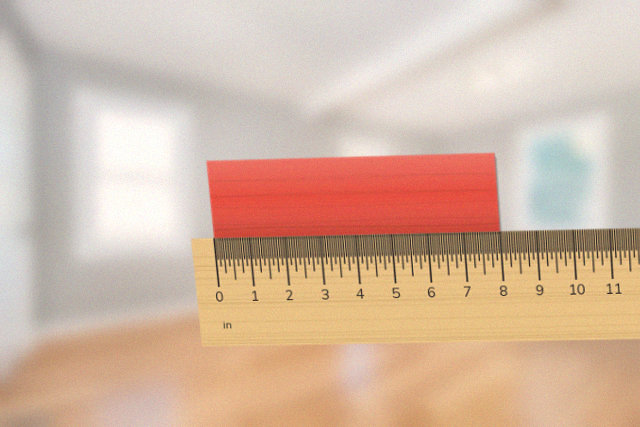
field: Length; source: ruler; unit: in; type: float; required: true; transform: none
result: 8 in
